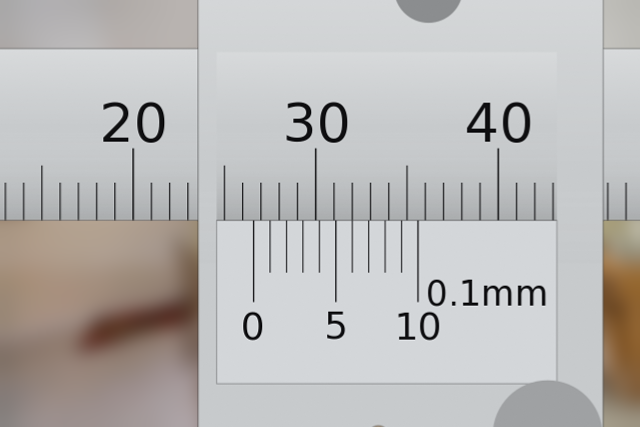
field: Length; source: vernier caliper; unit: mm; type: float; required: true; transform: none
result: 26.6 mm
